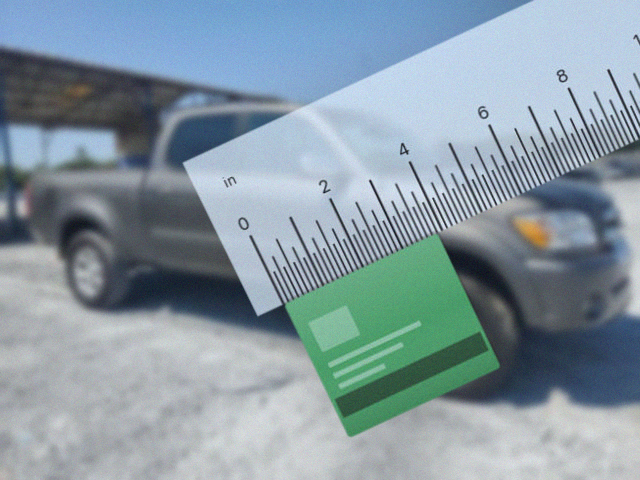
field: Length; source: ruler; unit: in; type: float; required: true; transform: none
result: 3.875 in
